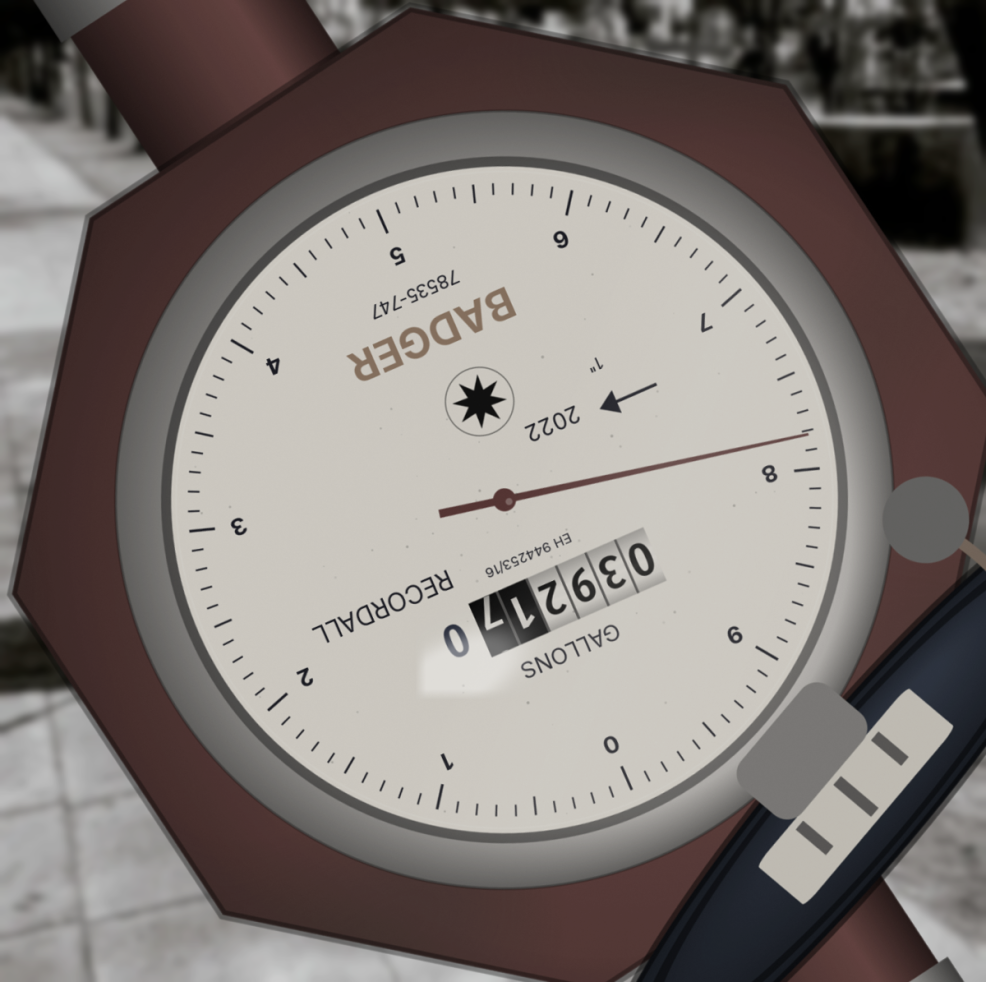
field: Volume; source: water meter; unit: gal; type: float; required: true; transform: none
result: 392167.8 gal
